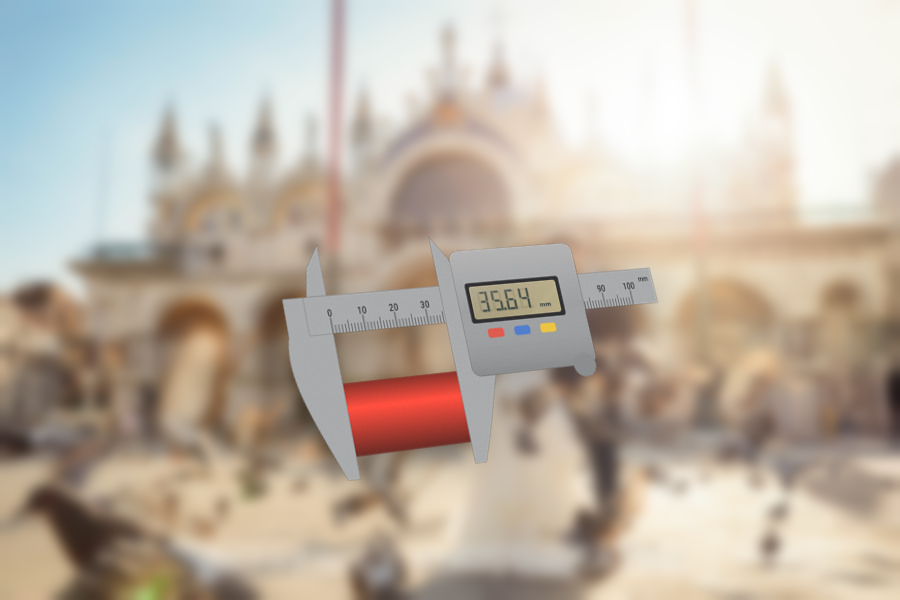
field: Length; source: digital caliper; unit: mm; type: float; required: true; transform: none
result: 35.64 mm
